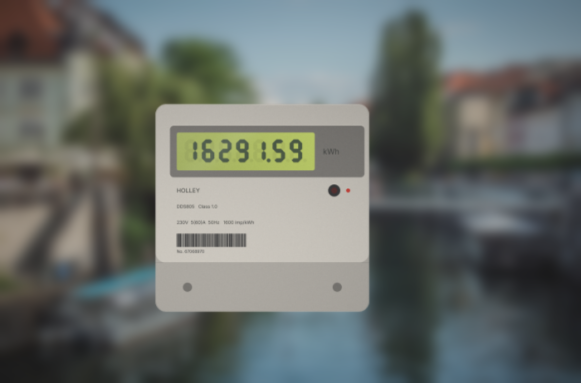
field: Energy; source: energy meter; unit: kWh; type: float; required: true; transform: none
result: 16291.59 kWh
